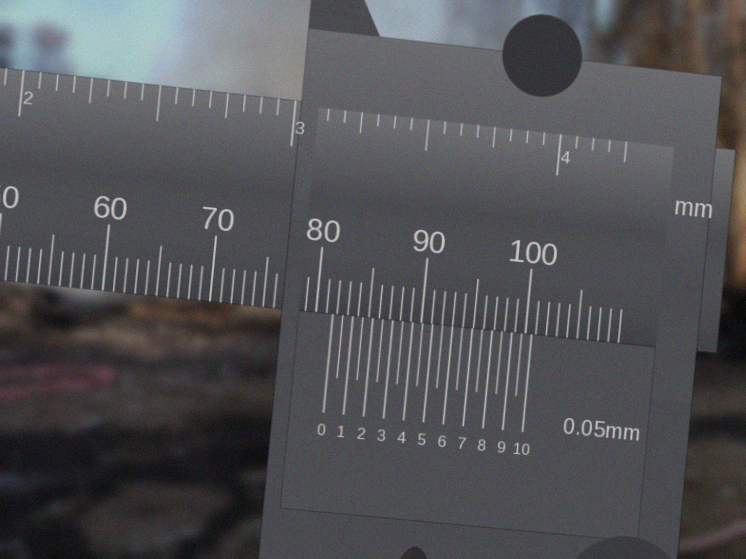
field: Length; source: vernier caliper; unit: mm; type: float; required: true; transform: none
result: 81.6 mm
